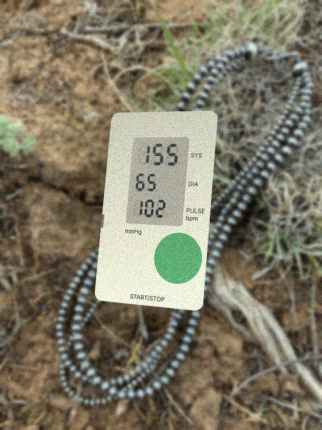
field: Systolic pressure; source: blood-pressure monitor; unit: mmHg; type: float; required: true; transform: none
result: 155 mmHg
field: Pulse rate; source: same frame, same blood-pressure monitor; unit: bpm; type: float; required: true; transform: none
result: 102 bpm
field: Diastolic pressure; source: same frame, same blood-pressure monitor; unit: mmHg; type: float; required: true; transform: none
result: 65 mmHg
